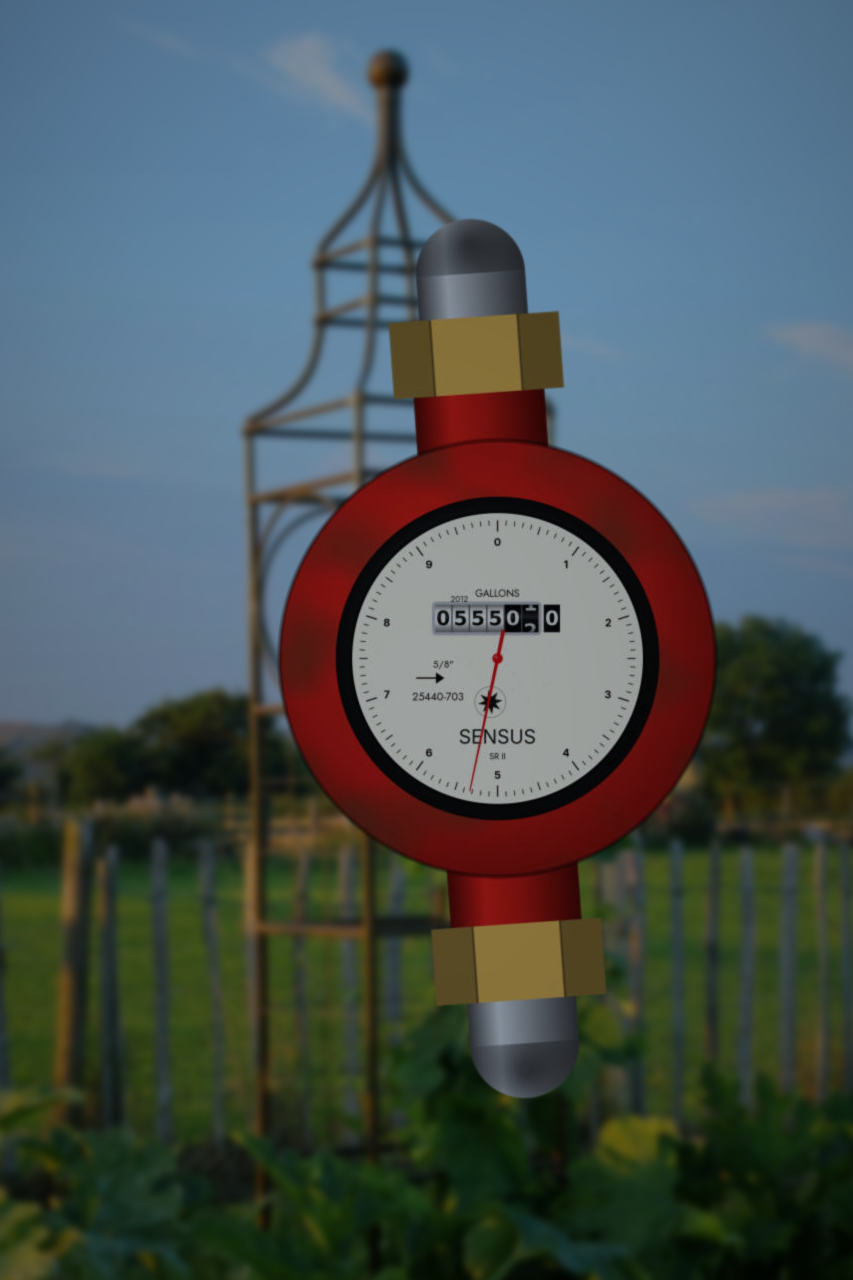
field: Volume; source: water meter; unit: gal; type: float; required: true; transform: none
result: 555015.3 gal
